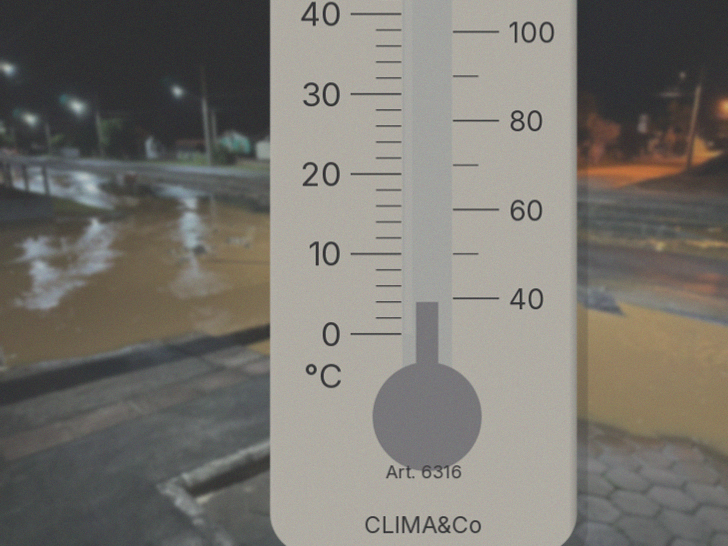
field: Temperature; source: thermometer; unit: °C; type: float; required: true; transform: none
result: 4 °C
